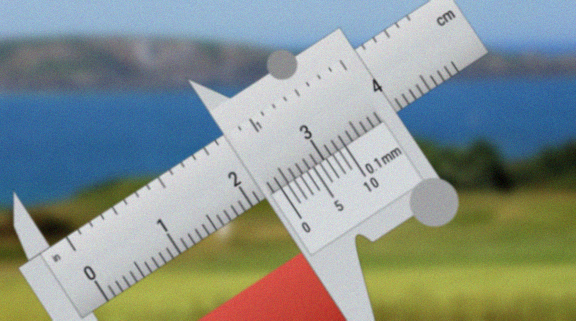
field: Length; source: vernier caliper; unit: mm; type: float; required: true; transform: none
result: 24.0 mm
